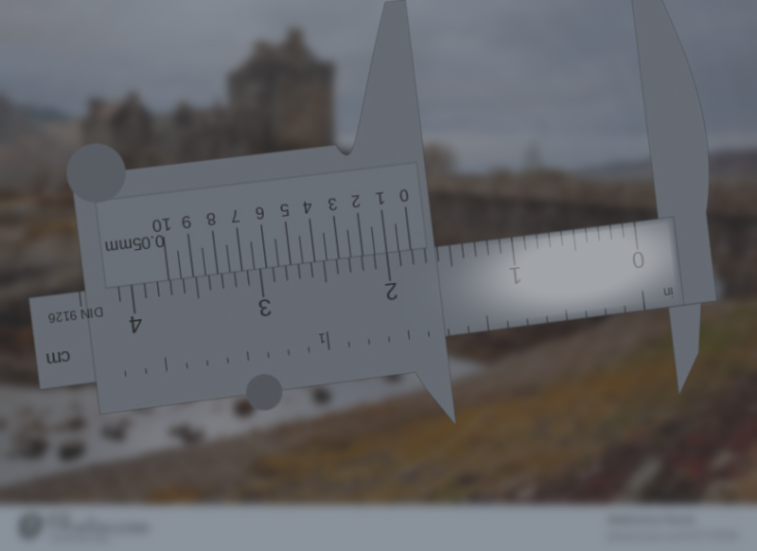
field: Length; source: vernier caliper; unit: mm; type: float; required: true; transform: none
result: 18.1 mm
